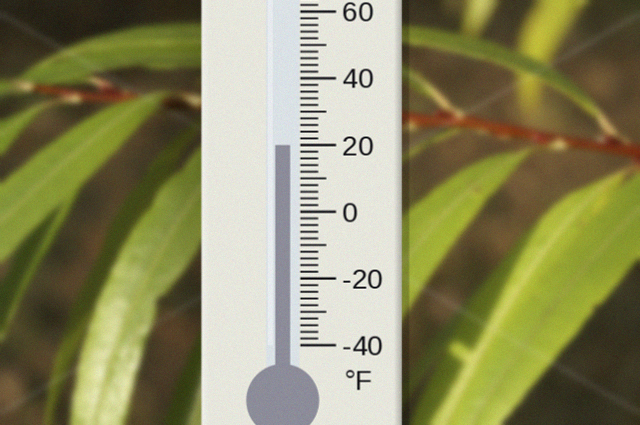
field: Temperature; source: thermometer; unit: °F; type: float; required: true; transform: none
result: 20 °F
